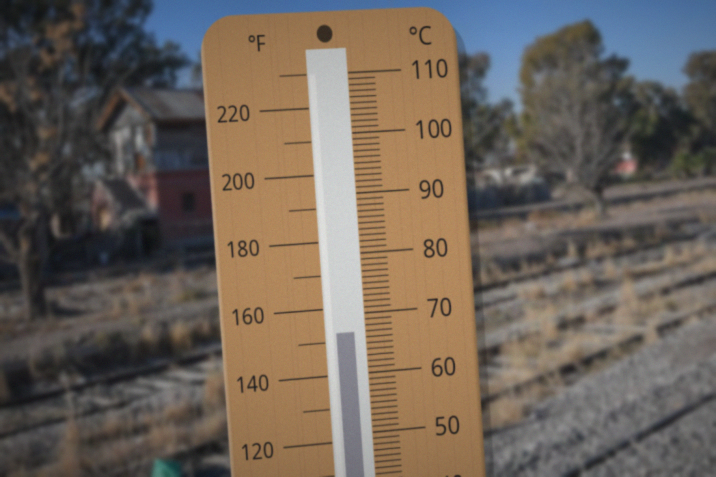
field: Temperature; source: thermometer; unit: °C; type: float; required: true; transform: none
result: 67 °C
